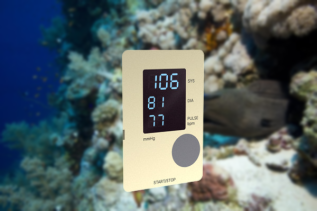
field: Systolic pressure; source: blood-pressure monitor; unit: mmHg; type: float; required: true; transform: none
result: 106 mmHg
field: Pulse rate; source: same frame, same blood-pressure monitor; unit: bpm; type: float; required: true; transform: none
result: 77 bpm
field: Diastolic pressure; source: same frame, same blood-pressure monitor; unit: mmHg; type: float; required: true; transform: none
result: 81 mmHg
